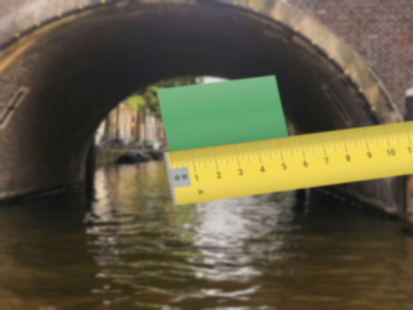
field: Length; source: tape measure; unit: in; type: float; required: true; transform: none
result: 5.5 in
